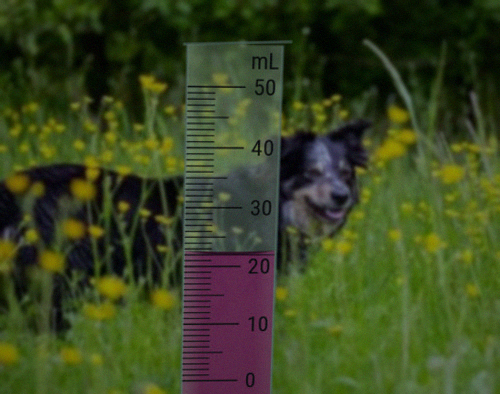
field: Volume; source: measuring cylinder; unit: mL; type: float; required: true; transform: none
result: 22 mL
